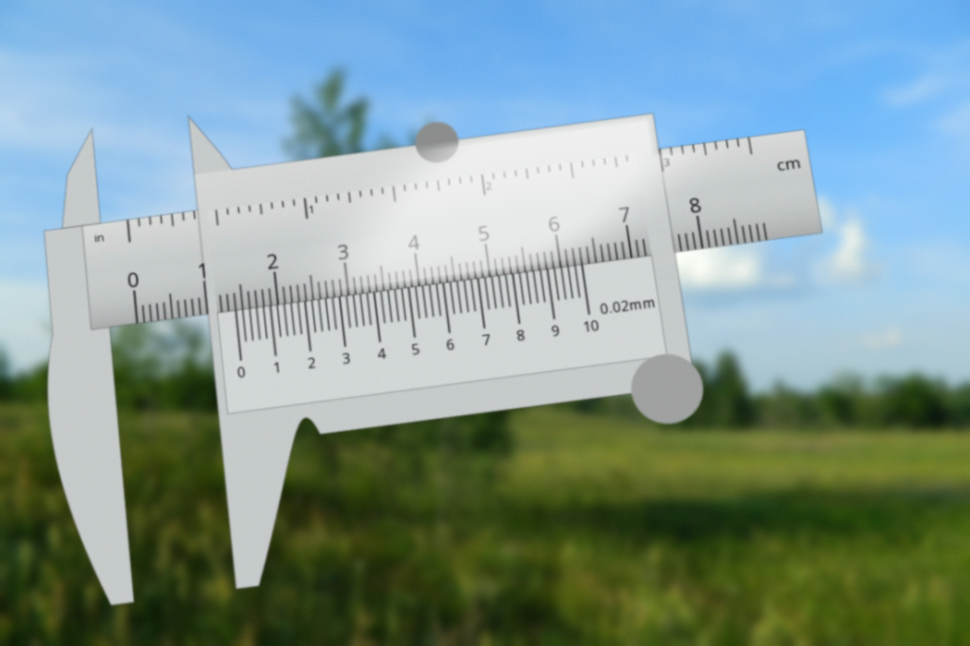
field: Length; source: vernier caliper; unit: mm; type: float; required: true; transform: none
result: 14.0 mm
